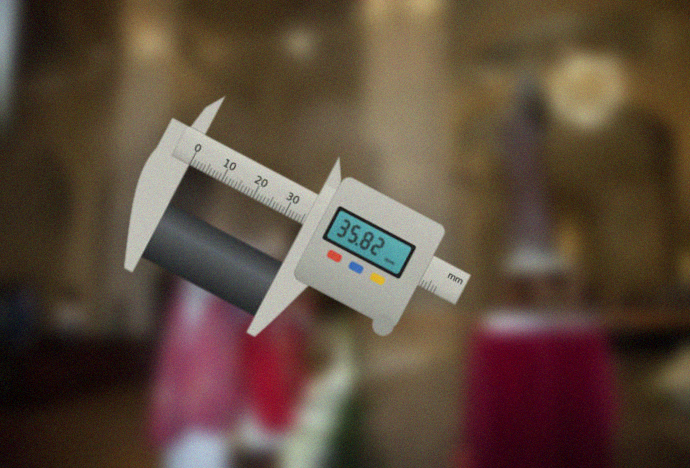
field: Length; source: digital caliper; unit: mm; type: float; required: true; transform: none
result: 35.82 mm
